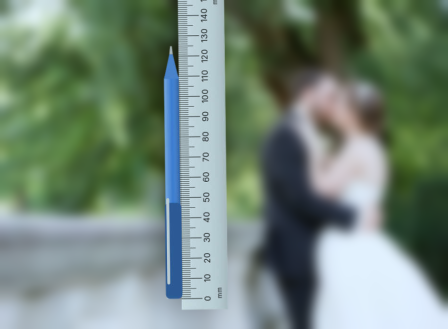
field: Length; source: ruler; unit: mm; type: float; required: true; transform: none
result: 125 mm
